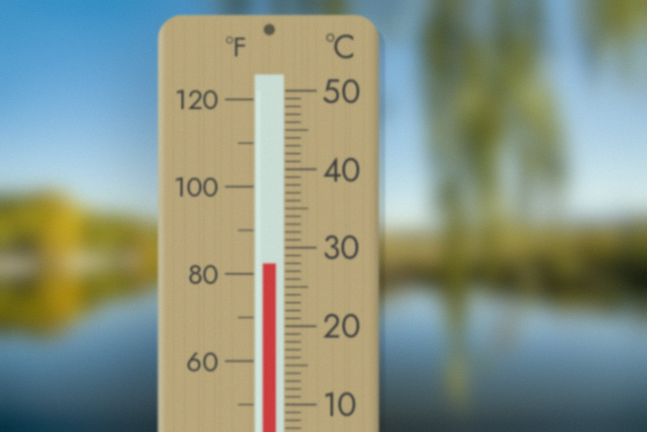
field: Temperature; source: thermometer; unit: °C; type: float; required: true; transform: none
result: 28 °C
